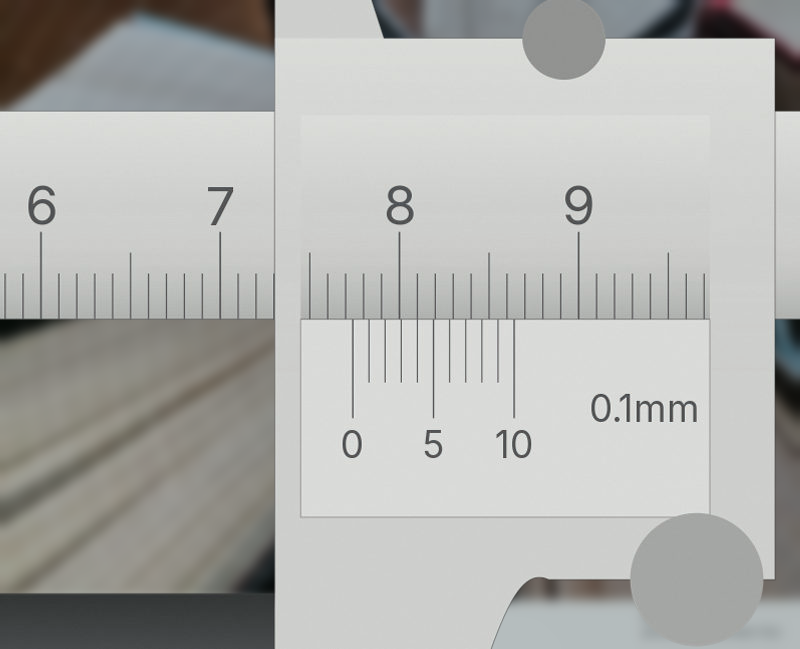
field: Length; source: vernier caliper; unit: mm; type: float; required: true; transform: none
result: 77.4 mm
